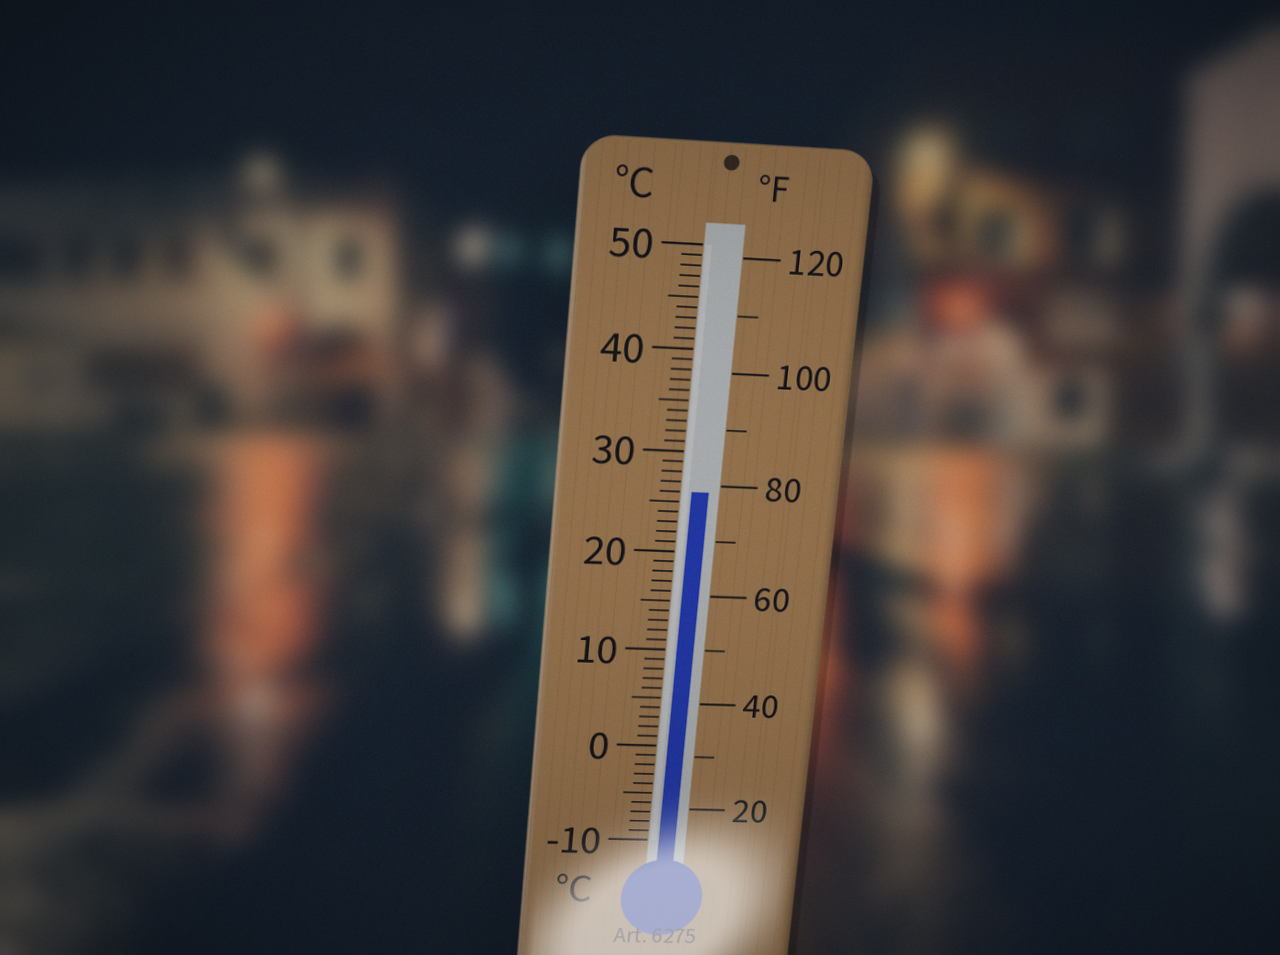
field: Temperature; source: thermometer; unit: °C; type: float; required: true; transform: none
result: 26 °C
